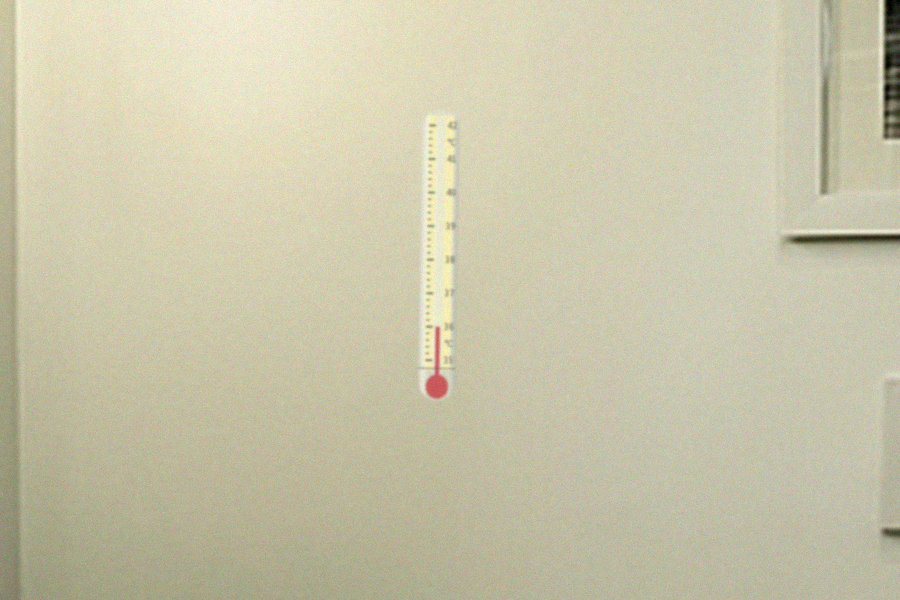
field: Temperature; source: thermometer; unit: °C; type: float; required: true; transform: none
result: 36 °C
